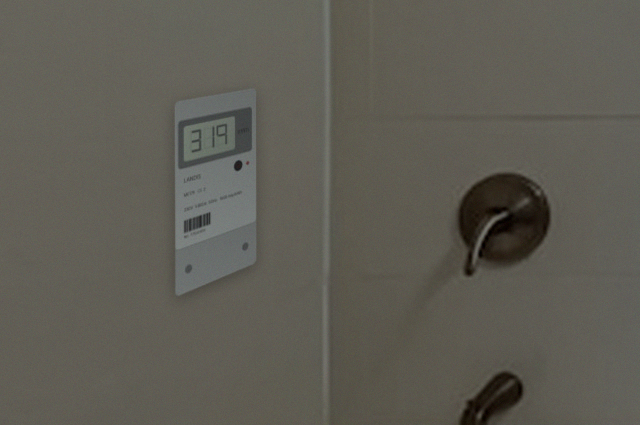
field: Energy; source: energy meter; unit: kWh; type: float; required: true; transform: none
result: 319 kWh
